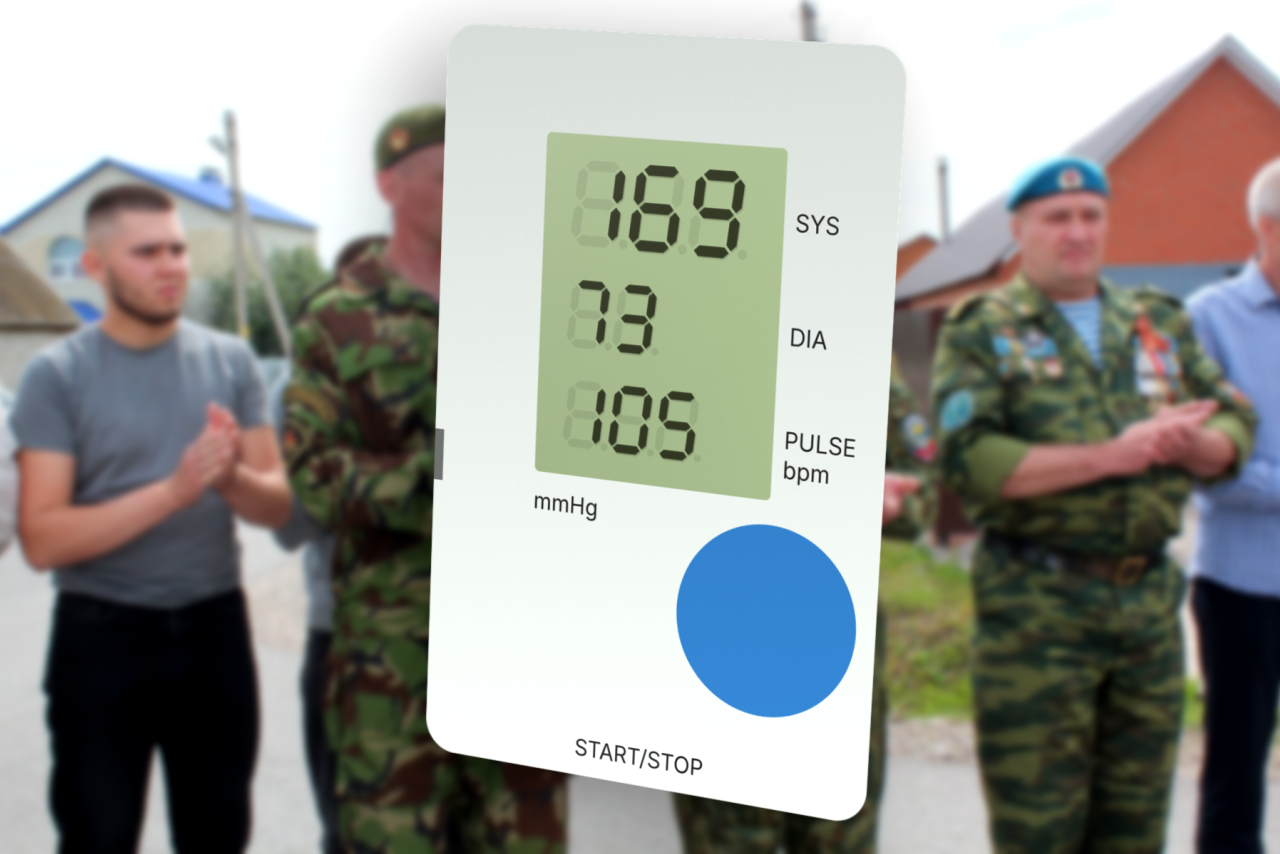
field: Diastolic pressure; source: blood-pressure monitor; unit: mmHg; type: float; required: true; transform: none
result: 73 mmHg
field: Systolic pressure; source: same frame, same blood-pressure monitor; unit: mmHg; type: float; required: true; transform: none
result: 169 mmHg
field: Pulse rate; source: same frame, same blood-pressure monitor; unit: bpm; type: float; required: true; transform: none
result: 105 bpm
